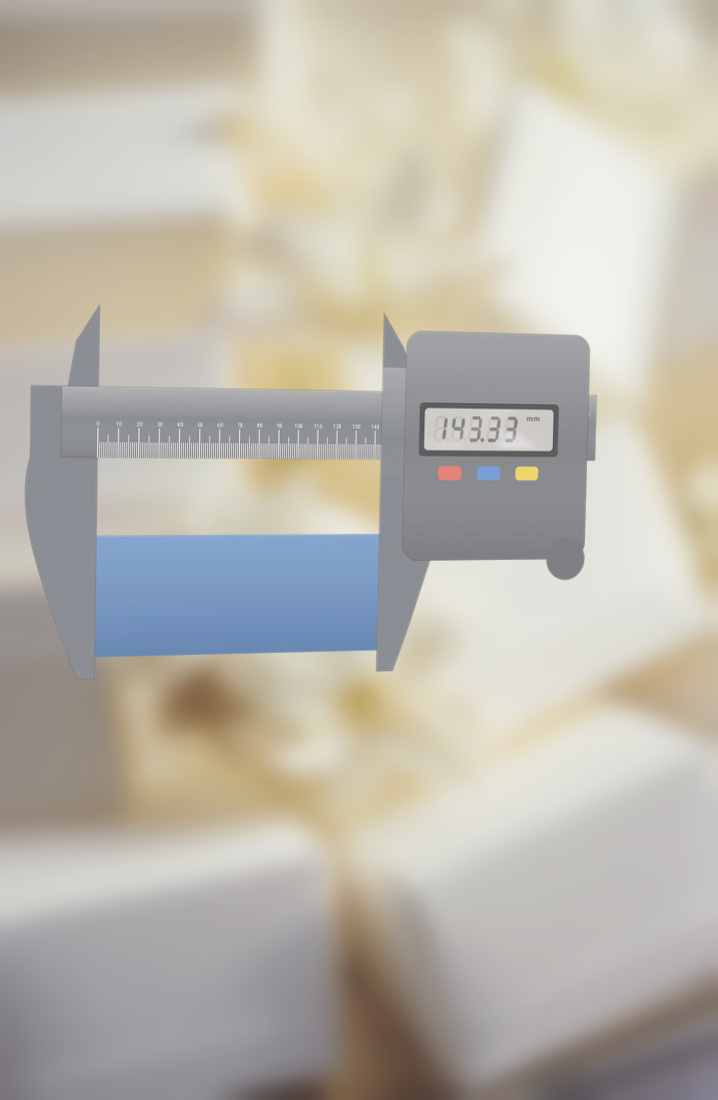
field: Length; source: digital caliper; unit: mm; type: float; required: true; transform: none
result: 143.33 mm
